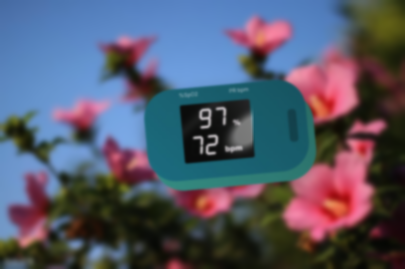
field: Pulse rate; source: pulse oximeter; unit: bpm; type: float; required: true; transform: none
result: 72 bpm
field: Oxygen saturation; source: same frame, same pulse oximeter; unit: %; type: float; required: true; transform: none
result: 97 %
